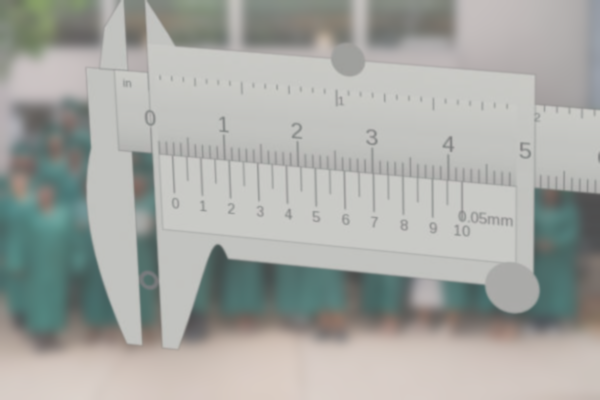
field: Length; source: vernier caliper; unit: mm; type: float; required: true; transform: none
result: 2.8 mm
